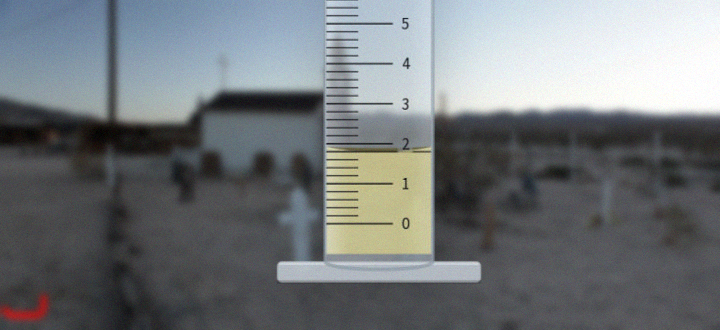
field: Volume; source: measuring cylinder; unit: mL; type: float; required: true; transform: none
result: 1.8 mL
